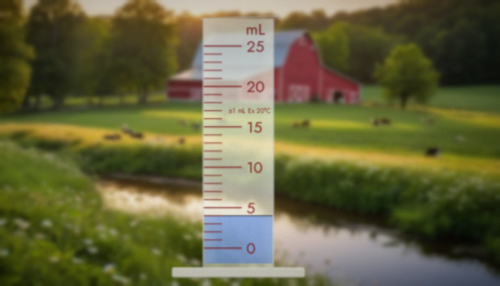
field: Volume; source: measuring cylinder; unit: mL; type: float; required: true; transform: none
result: 4 mL
